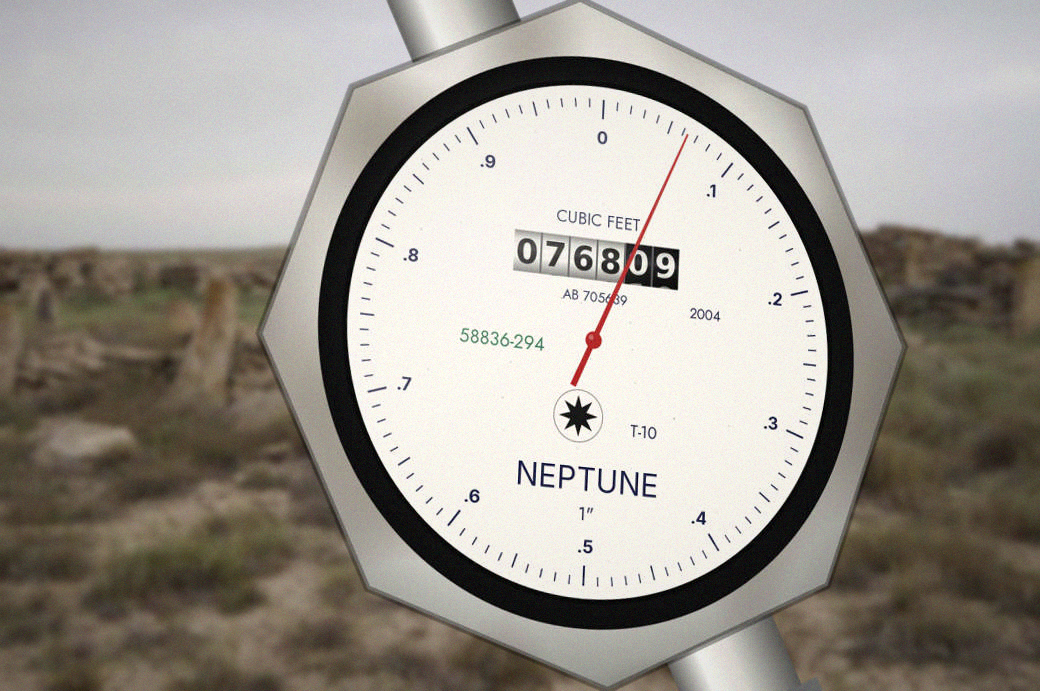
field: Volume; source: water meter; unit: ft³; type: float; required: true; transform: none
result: 76809.06 ft³
